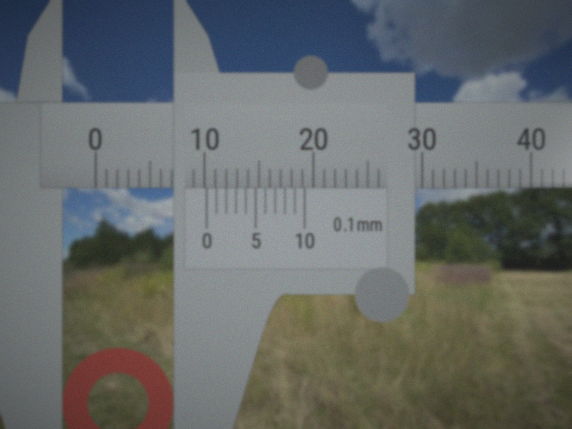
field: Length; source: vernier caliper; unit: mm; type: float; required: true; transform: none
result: 10.2 mm
